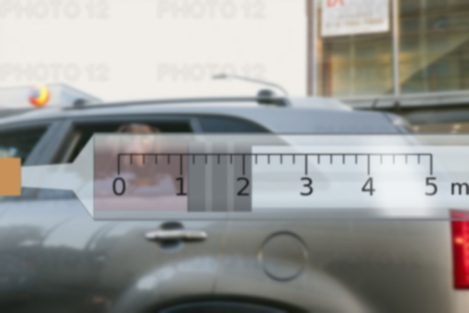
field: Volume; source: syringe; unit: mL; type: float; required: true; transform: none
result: 1.1 mL
